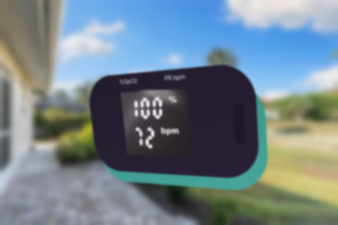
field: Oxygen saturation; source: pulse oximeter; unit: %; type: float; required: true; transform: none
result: 100 %
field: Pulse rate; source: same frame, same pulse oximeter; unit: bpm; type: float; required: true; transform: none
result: 72 bpm
